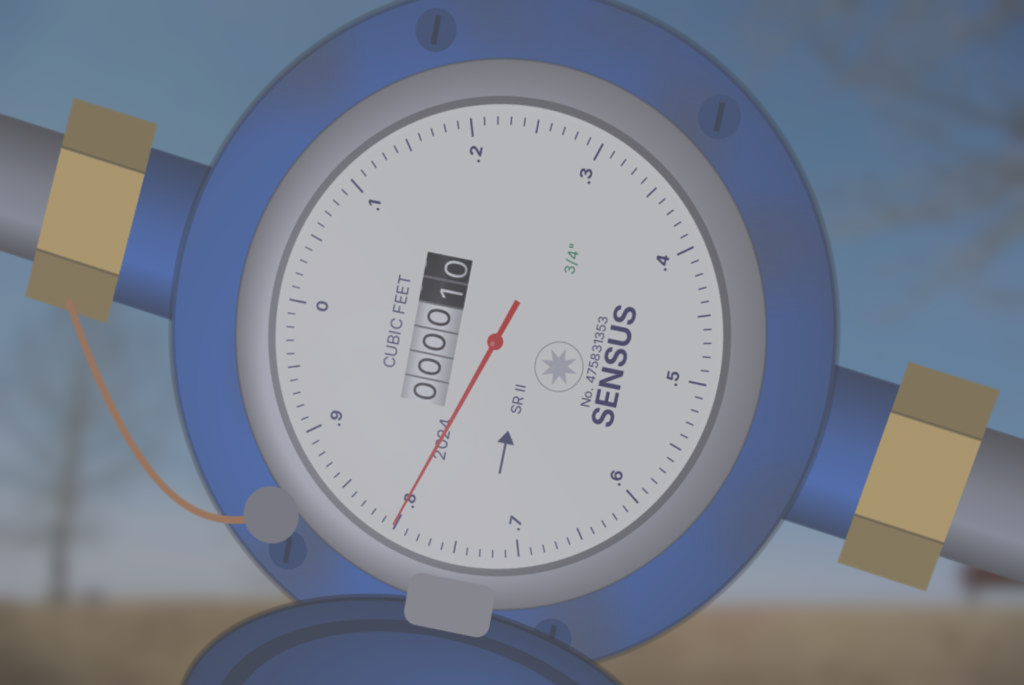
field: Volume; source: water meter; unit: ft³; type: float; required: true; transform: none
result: 9.80 ft³
